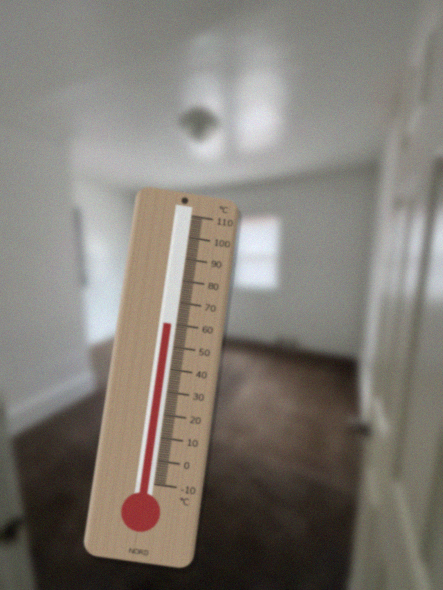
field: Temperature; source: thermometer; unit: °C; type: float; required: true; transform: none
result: 60 °C
